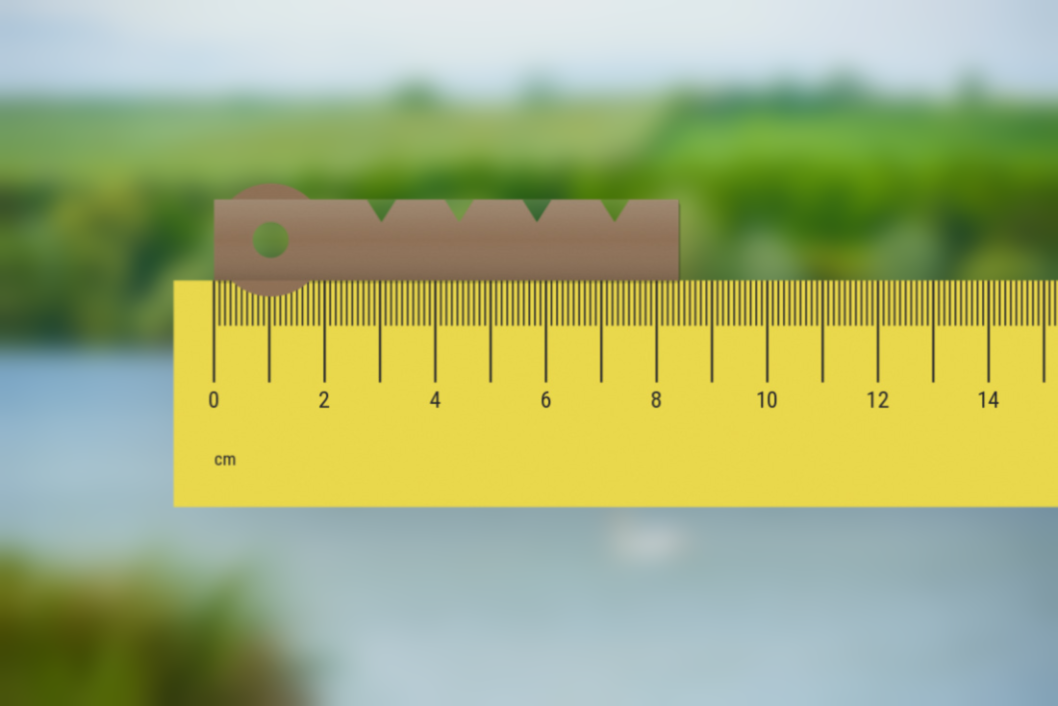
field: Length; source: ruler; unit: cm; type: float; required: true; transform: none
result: 8.4 cm
